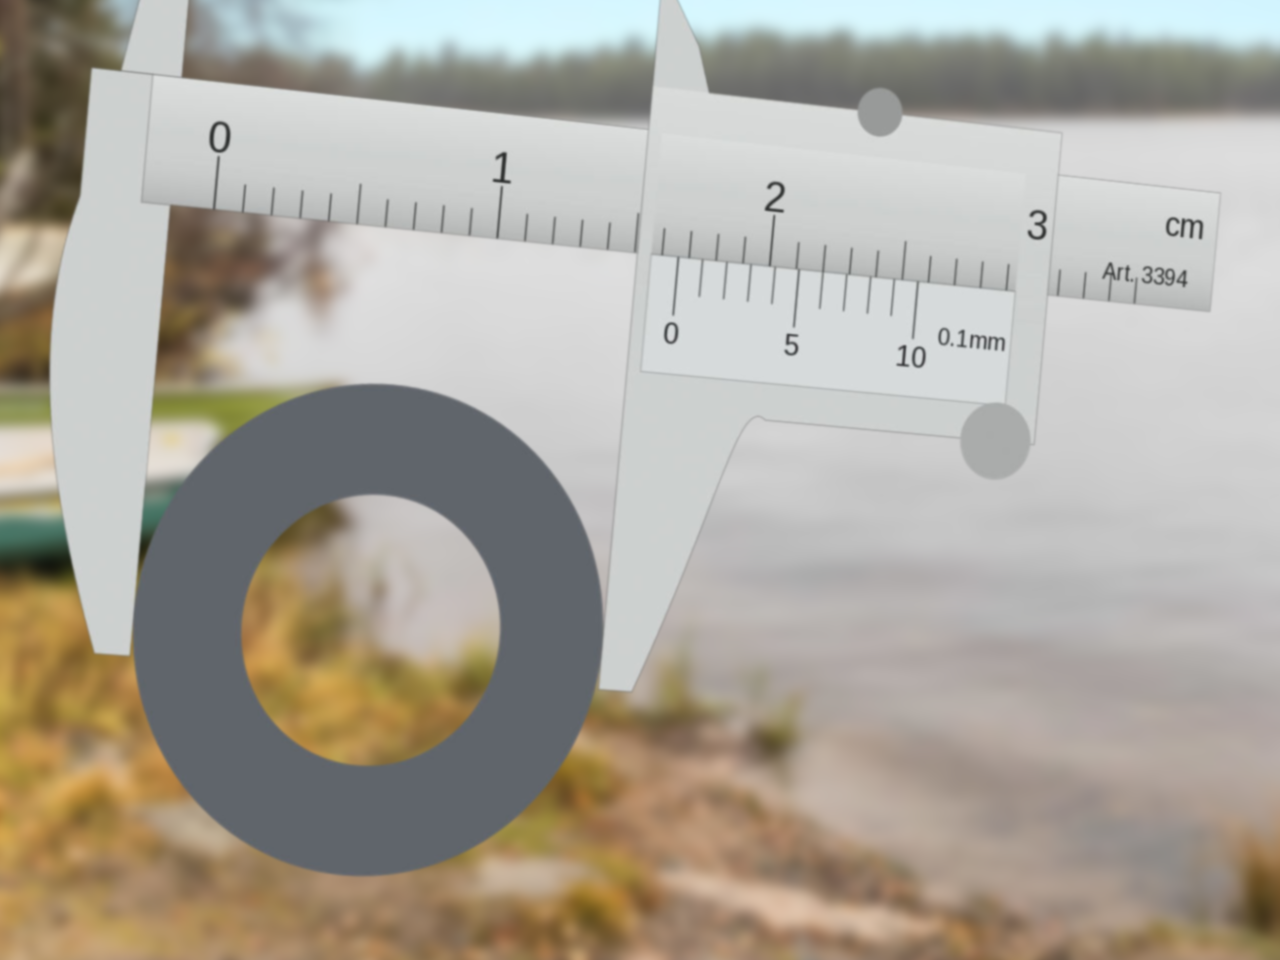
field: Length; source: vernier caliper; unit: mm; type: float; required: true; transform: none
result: 16.6 mm
